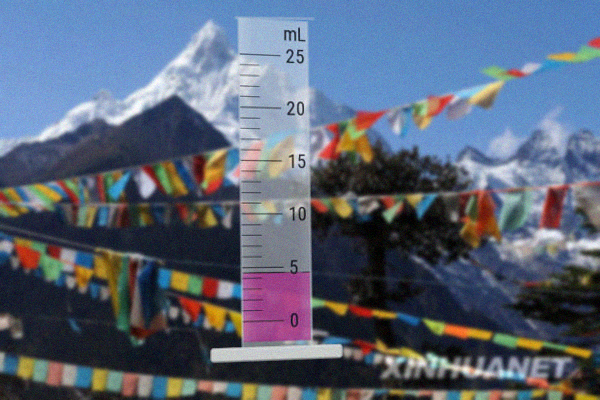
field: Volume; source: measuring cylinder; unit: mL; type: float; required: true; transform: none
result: 4.5 mL
